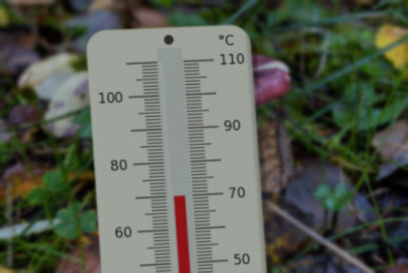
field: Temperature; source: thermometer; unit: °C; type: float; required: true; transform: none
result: 70 °C
